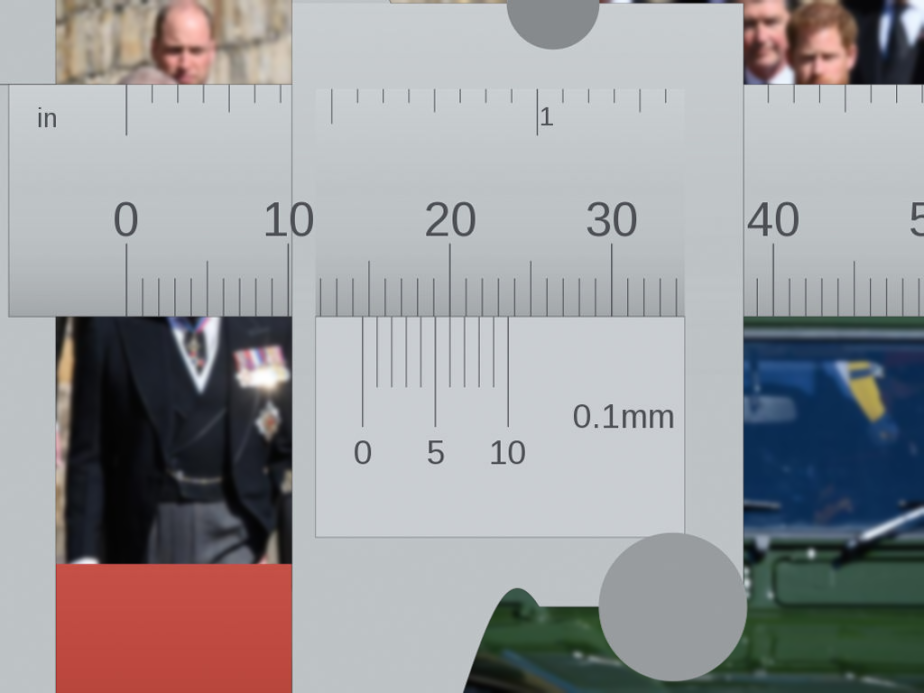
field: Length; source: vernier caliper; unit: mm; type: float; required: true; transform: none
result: 14.6 mm
